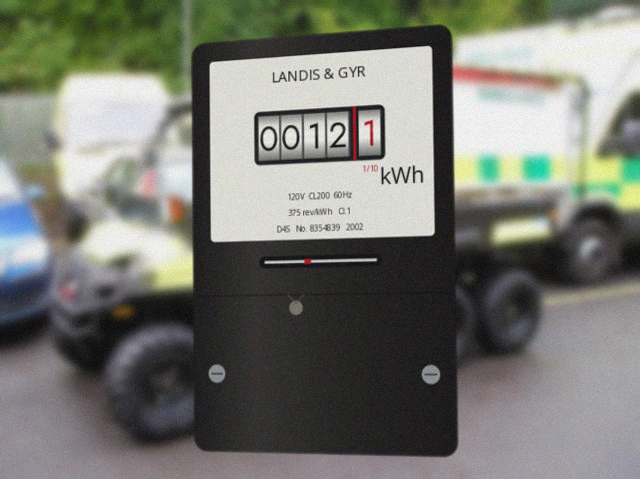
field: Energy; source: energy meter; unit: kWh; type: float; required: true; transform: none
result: 12.1 kWh
